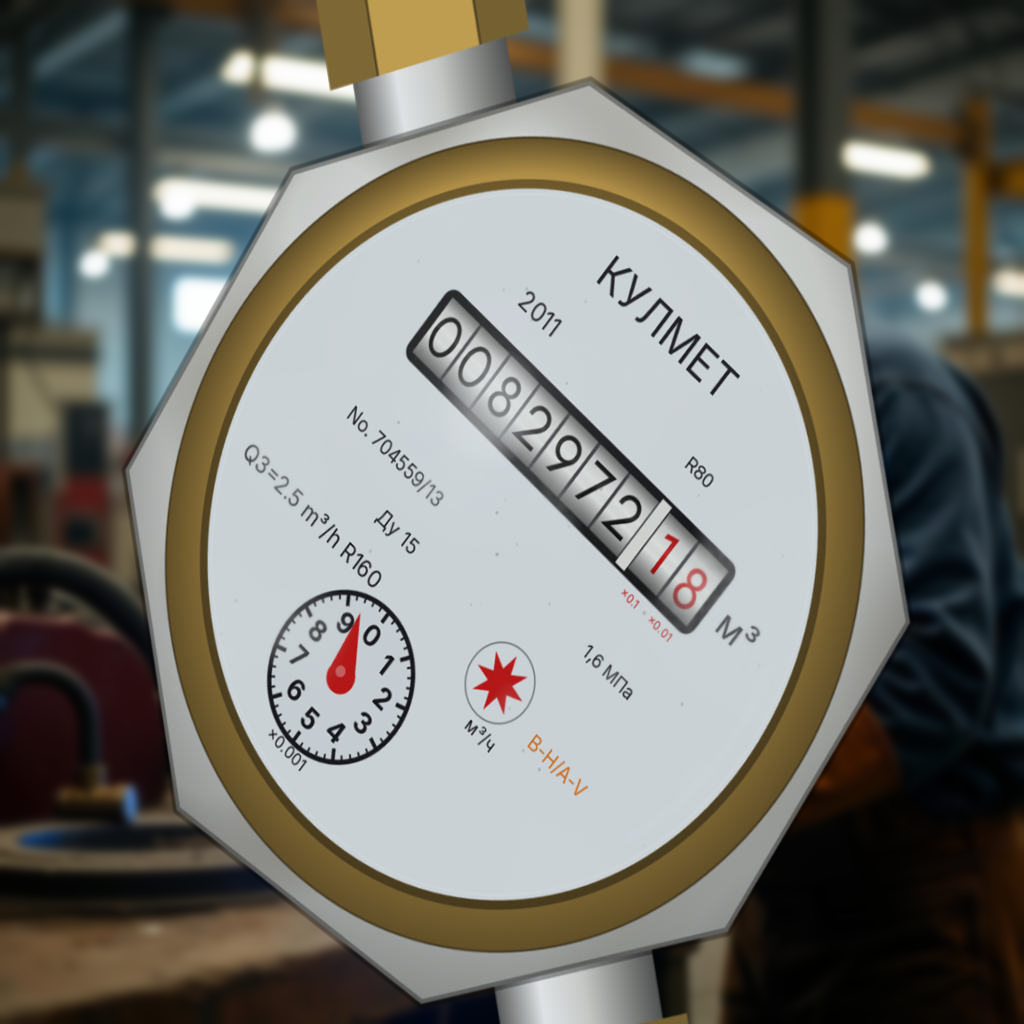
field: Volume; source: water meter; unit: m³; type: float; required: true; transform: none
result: 82972.179 m³
